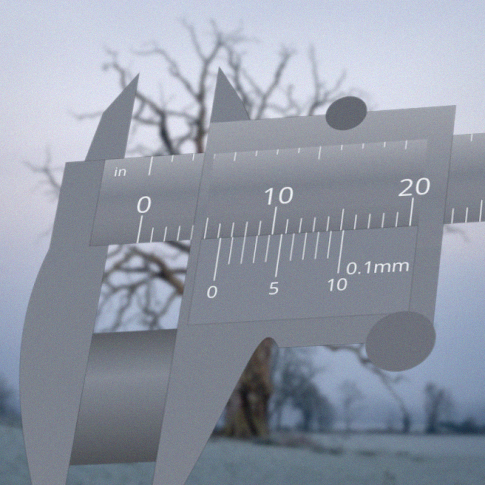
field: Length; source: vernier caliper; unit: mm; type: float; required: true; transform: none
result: 6.2 mm
